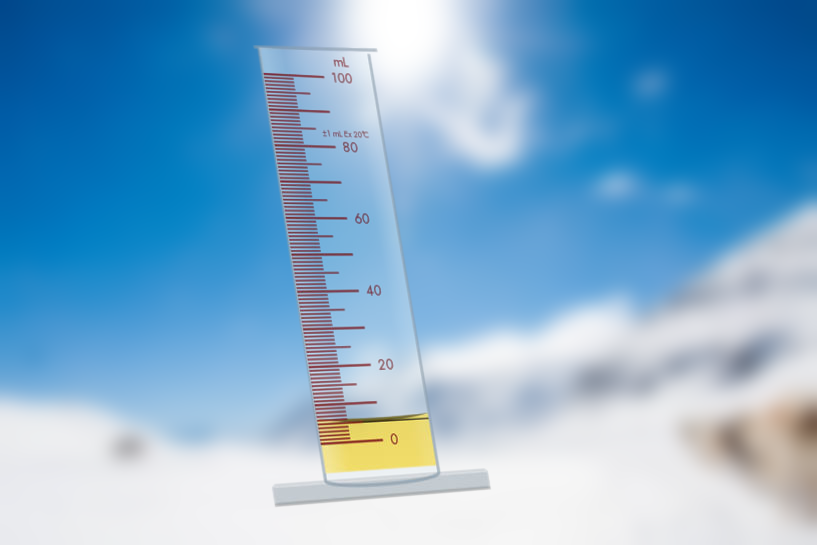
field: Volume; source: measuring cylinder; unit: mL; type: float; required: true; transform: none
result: 5 mL
